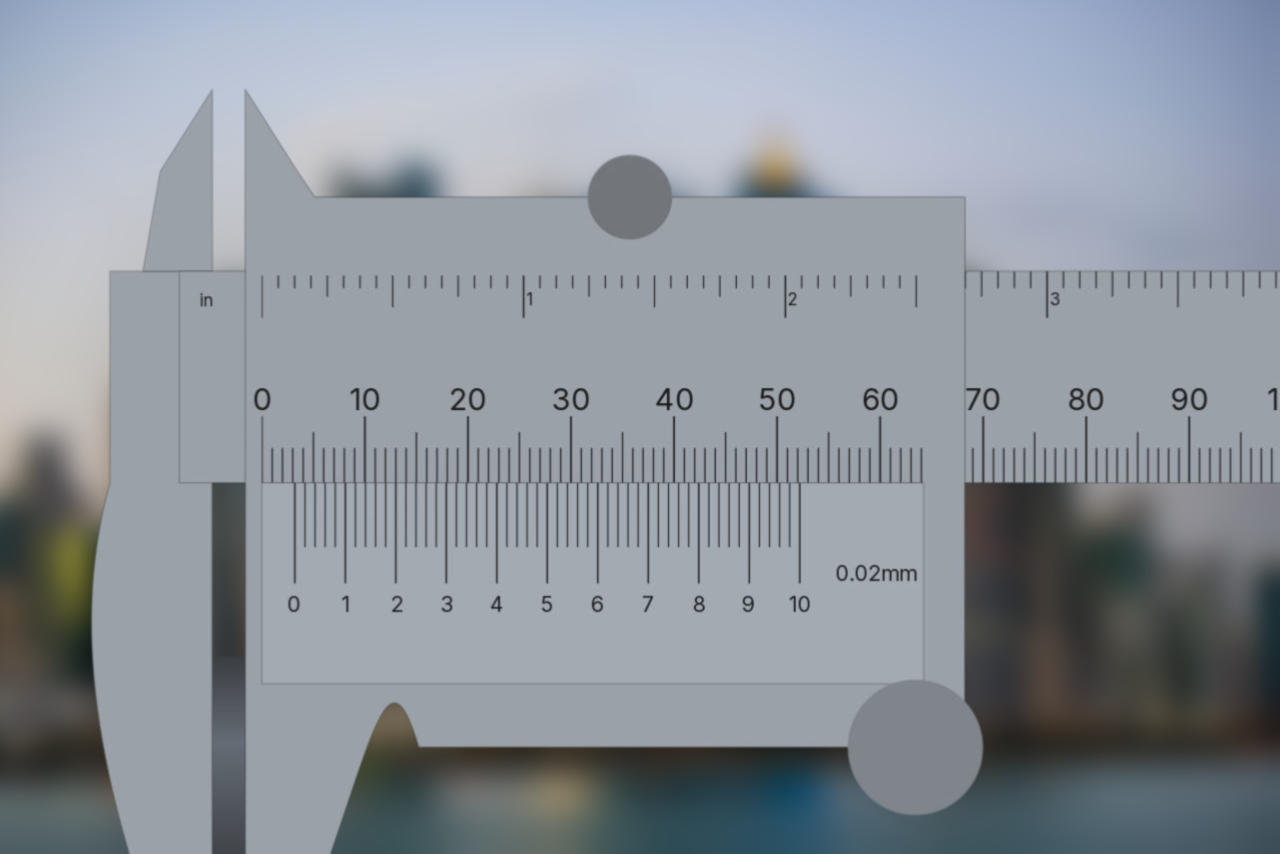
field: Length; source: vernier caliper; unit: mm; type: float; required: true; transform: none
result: 3.2 mm
